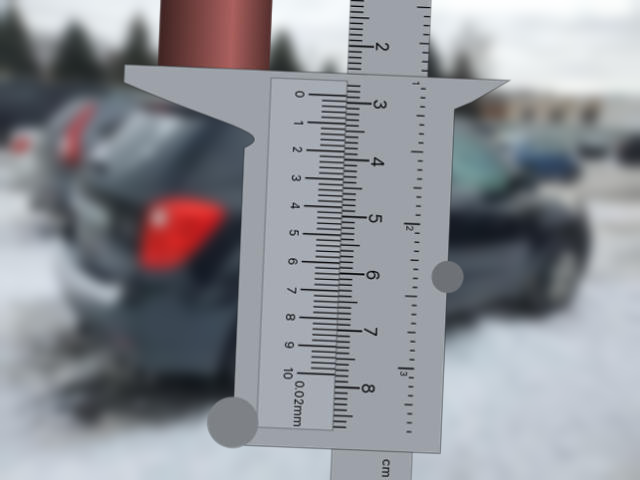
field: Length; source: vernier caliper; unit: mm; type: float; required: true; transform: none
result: 28.8 mm
